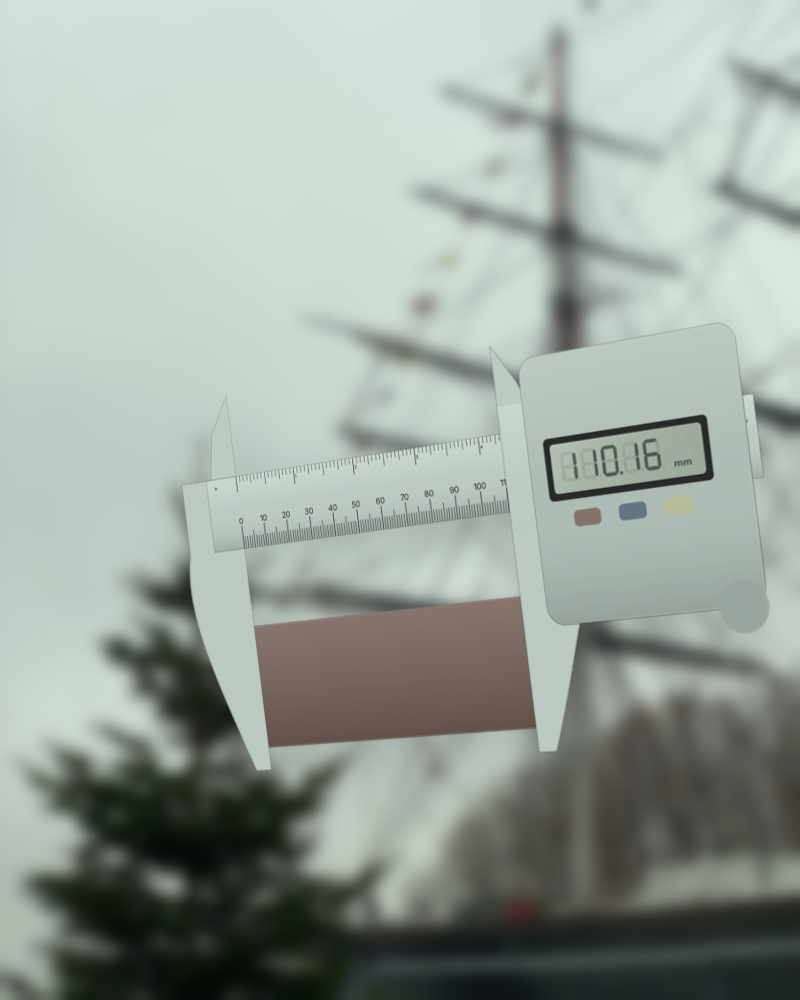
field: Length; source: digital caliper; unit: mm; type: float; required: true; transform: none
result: 110.16 mm
